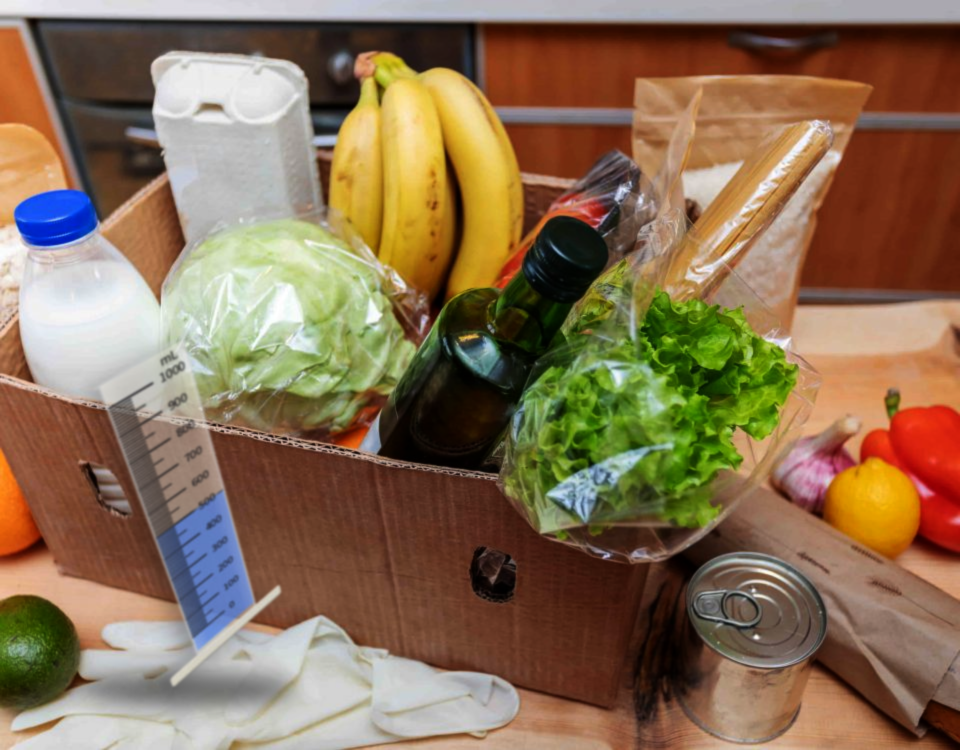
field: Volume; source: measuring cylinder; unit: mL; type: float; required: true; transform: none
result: 500 mL
